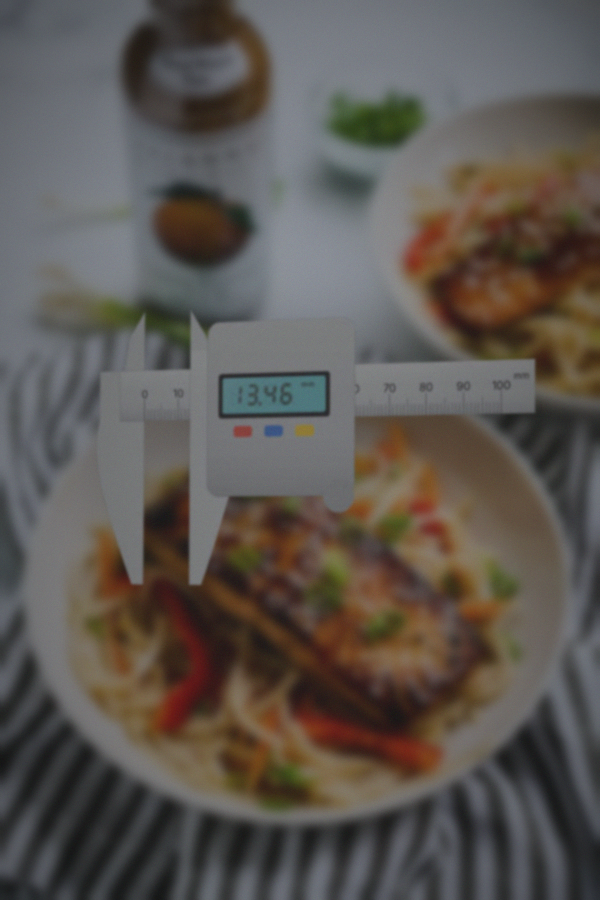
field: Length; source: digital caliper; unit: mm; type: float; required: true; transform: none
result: 13.46 mm
